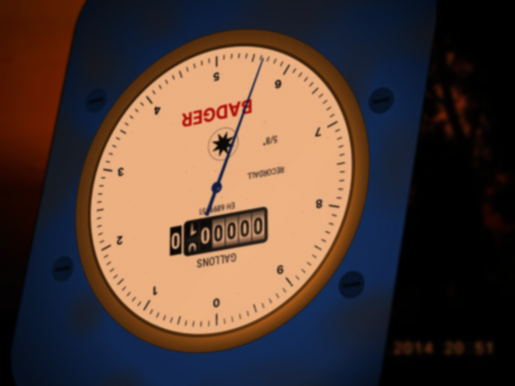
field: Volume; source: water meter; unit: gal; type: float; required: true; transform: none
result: 5.6 gal
